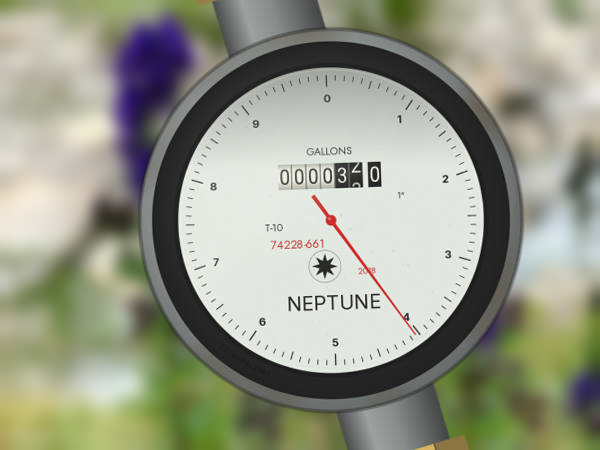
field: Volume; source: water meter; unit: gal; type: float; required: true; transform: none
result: 324.0 gal
